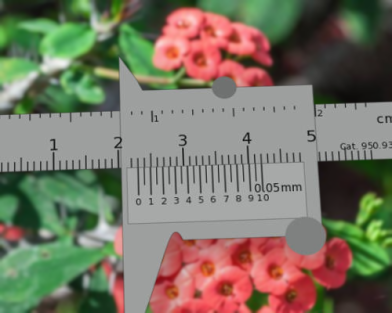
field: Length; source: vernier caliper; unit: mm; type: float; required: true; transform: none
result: 23.0 mm
